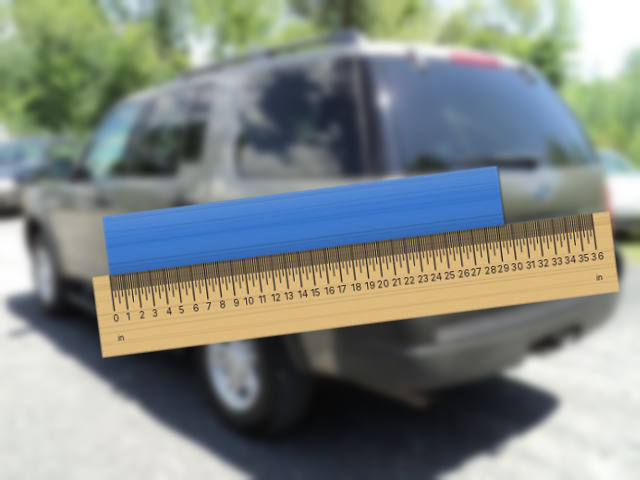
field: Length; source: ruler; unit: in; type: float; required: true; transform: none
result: 29.5 in
